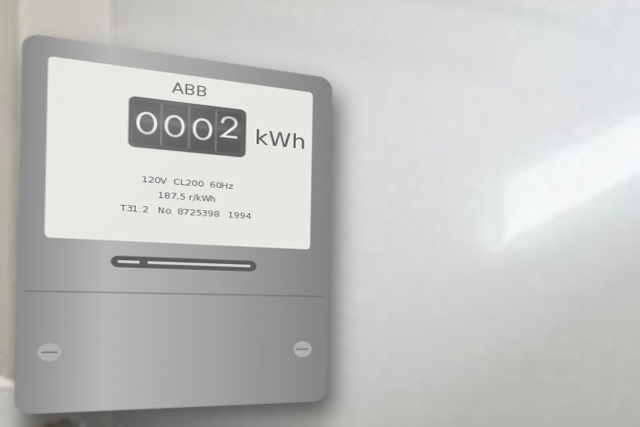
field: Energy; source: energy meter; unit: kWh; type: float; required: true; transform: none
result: 2 kWh
